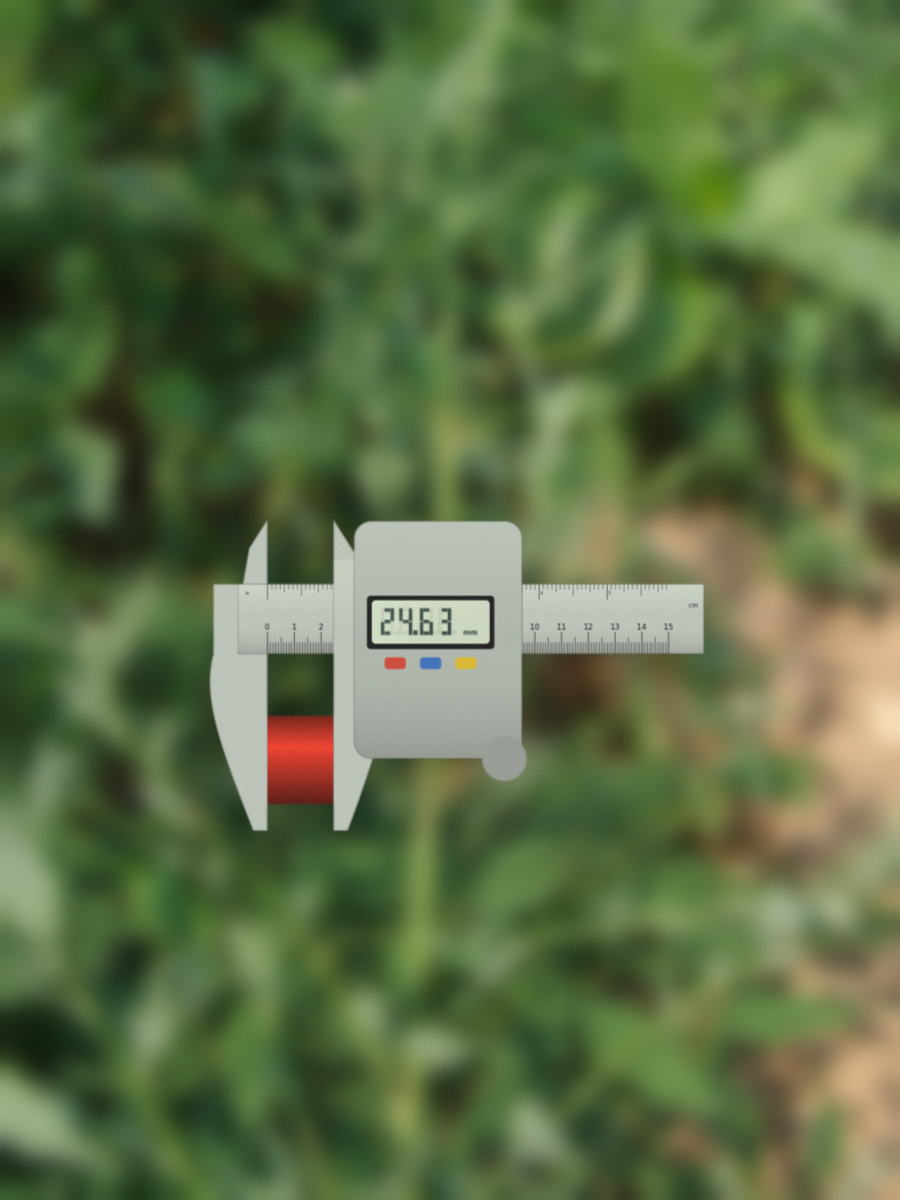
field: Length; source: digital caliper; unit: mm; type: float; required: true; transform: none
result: 24.63 mm
